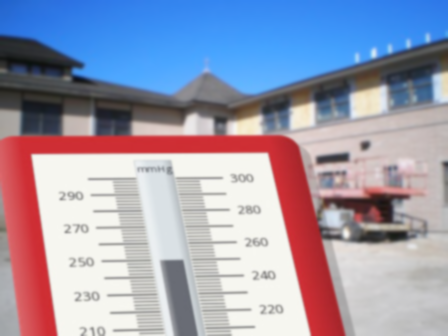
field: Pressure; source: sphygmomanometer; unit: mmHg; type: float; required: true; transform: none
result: 250 mmHg
